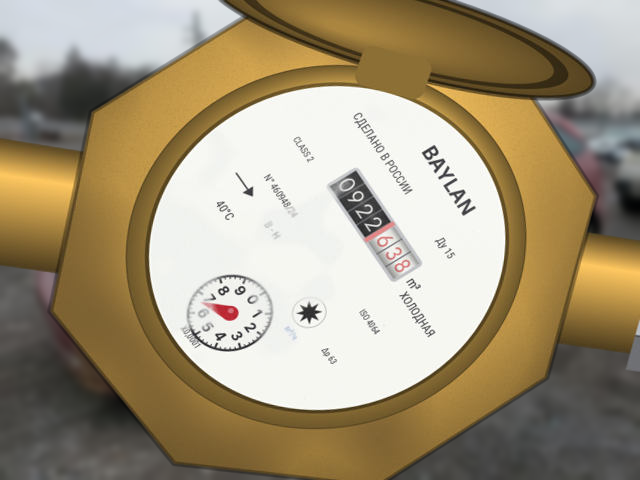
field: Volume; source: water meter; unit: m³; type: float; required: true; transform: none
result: 922.6386 m³
